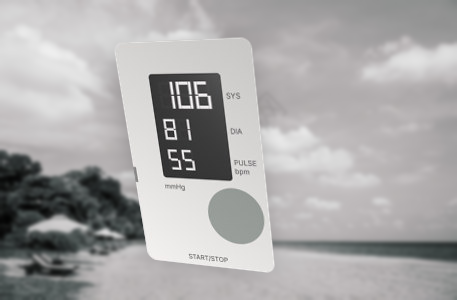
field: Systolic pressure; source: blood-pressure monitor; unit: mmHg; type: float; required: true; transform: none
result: 106 mmHg
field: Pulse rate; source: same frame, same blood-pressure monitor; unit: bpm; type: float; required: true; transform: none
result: 55 bpm
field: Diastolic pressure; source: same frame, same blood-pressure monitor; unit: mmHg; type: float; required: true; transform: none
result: 81 mmHg
